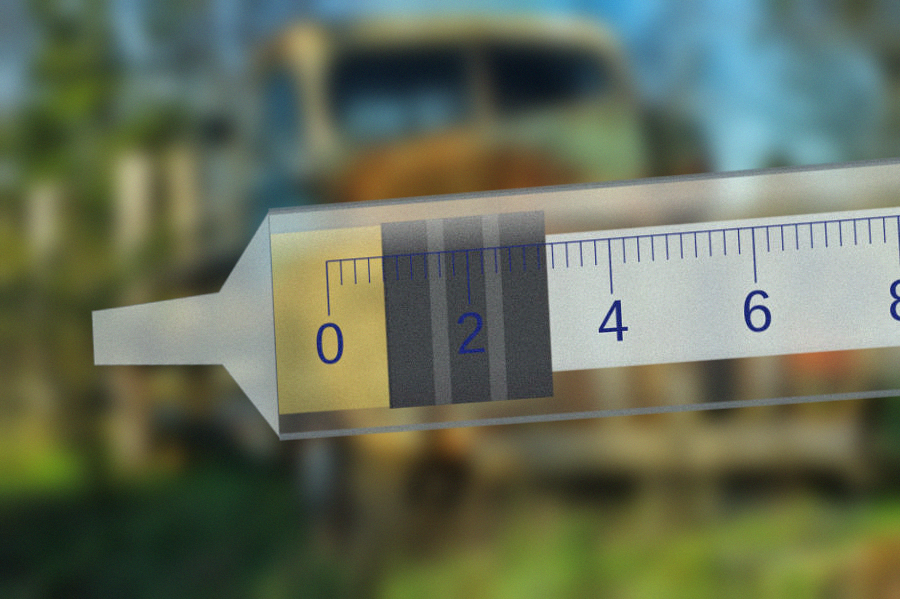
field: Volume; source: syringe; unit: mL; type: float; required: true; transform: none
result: 0.8 mL
